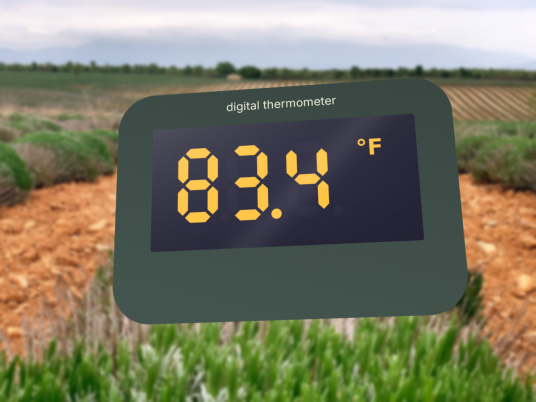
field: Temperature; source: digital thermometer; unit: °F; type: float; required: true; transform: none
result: 83.4 °F
